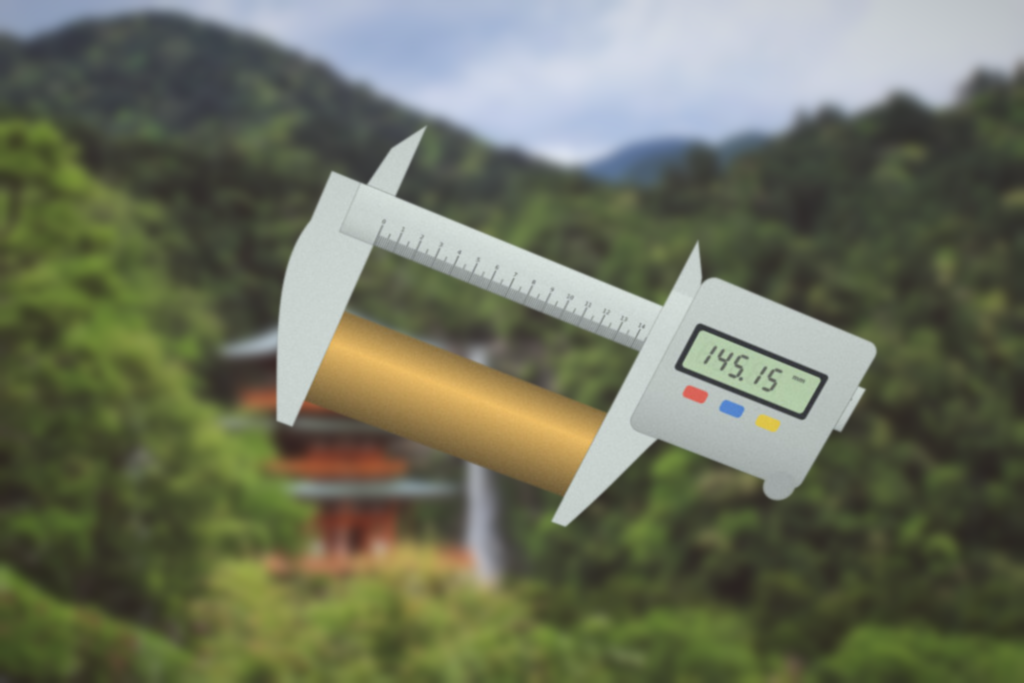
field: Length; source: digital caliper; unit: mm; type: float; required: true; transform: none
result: 145.15 mm
